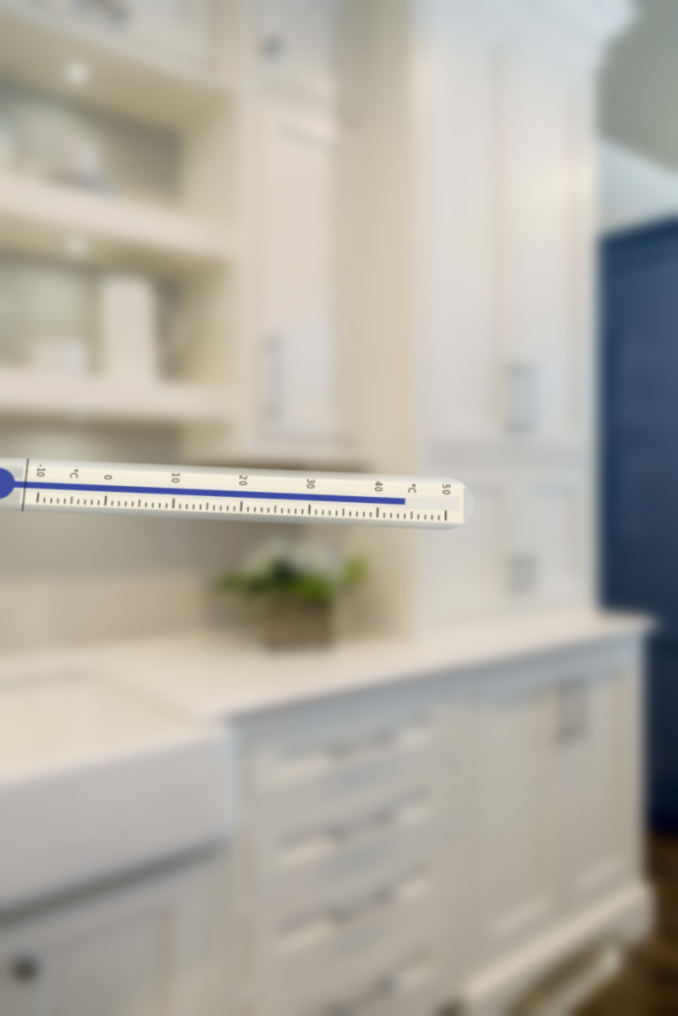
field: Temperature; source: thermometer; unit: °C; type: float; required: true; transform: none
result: 44 °C
